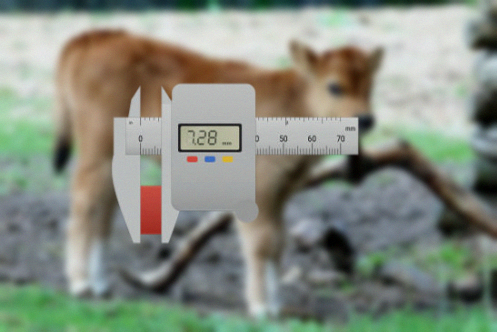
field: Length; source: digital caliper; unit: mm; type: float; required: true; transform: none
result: 7.28 mm
